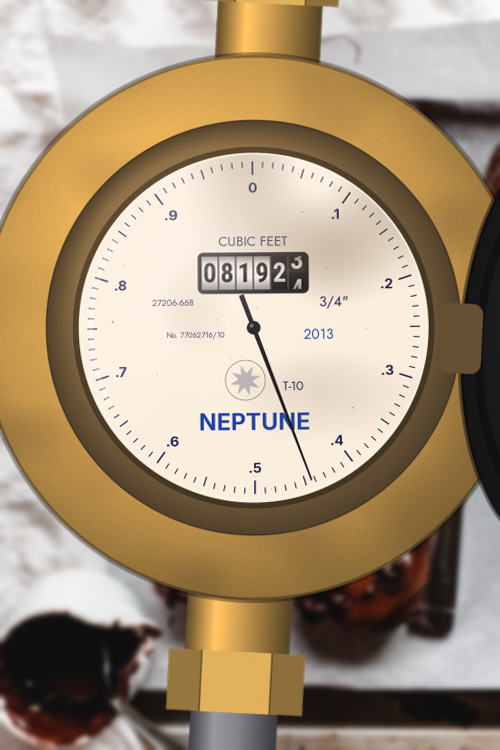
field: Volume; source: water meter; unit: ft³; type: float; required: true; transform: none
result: 81923.44 ft³
